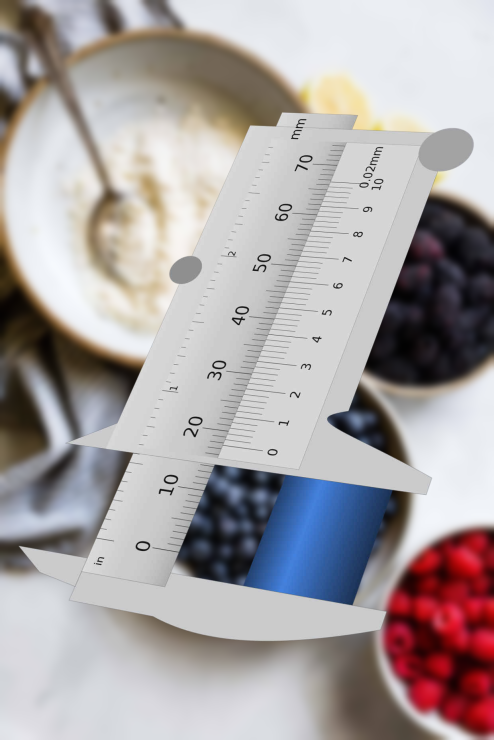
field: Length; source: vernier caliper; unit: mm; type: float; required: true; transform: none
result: 17.6 mm
